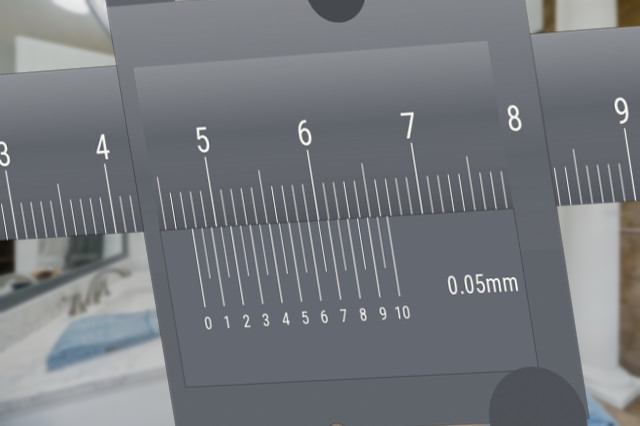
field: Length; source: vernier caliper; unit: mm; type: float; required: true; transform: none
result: 47.6 mm
